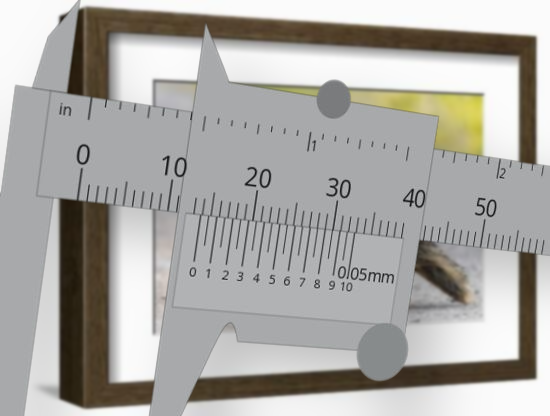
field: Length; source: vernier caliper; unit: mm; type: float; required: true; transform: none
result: 13.8 mm
